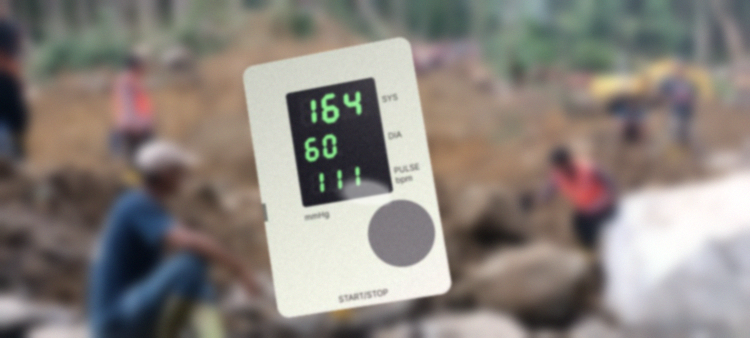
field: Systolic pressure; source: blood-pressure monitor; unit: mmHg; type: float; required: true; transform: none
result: 164 mmHg
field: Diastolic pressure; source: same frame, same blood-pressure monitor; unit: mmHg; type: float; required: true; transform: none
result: 60 mmHg
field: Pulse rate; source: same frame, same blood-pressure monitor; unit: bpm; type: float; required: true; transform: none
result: 111 bpm
